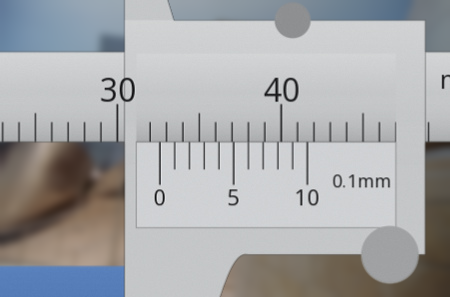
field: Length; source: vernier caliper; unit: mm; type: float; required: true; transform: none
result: 32.6 mm
